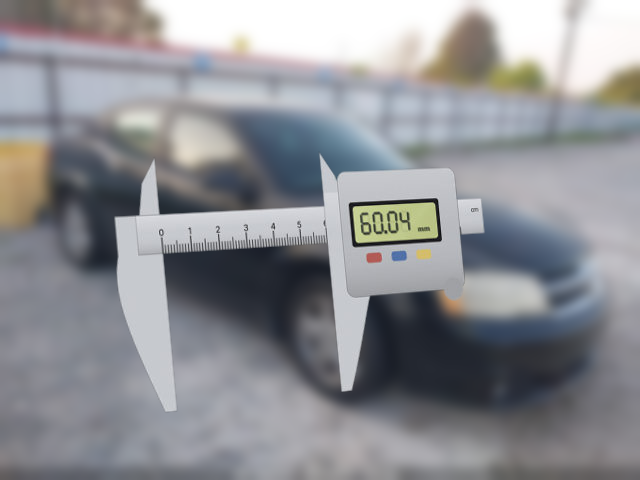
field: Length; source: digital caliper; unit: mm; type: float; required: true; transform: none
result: 60.04 mm
